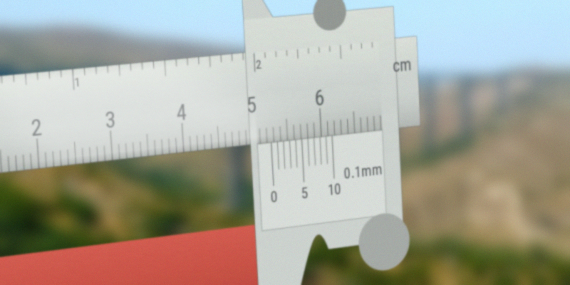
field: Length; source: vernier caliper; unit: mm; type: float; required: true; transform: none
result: 52.6 mm
